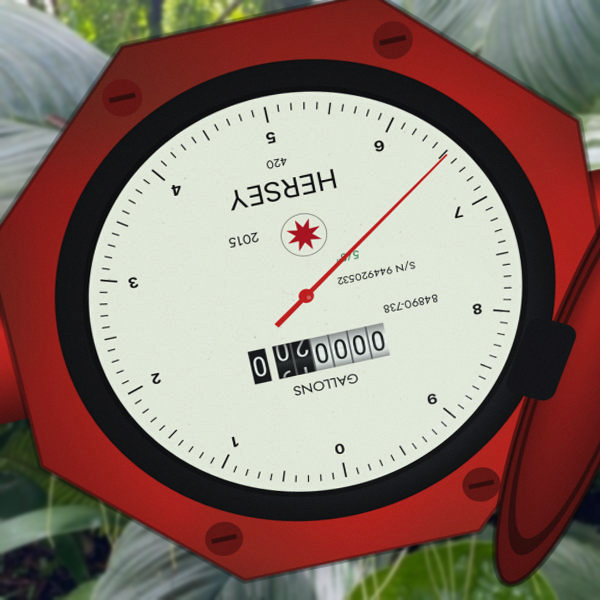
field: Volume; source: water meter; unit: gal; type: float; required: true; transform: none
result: 196.5 gal
